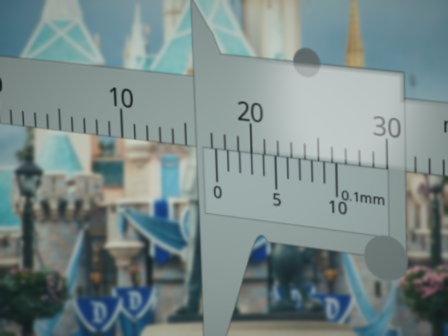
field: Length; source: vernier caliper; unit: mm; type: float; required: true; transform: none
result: 17.3 mm
